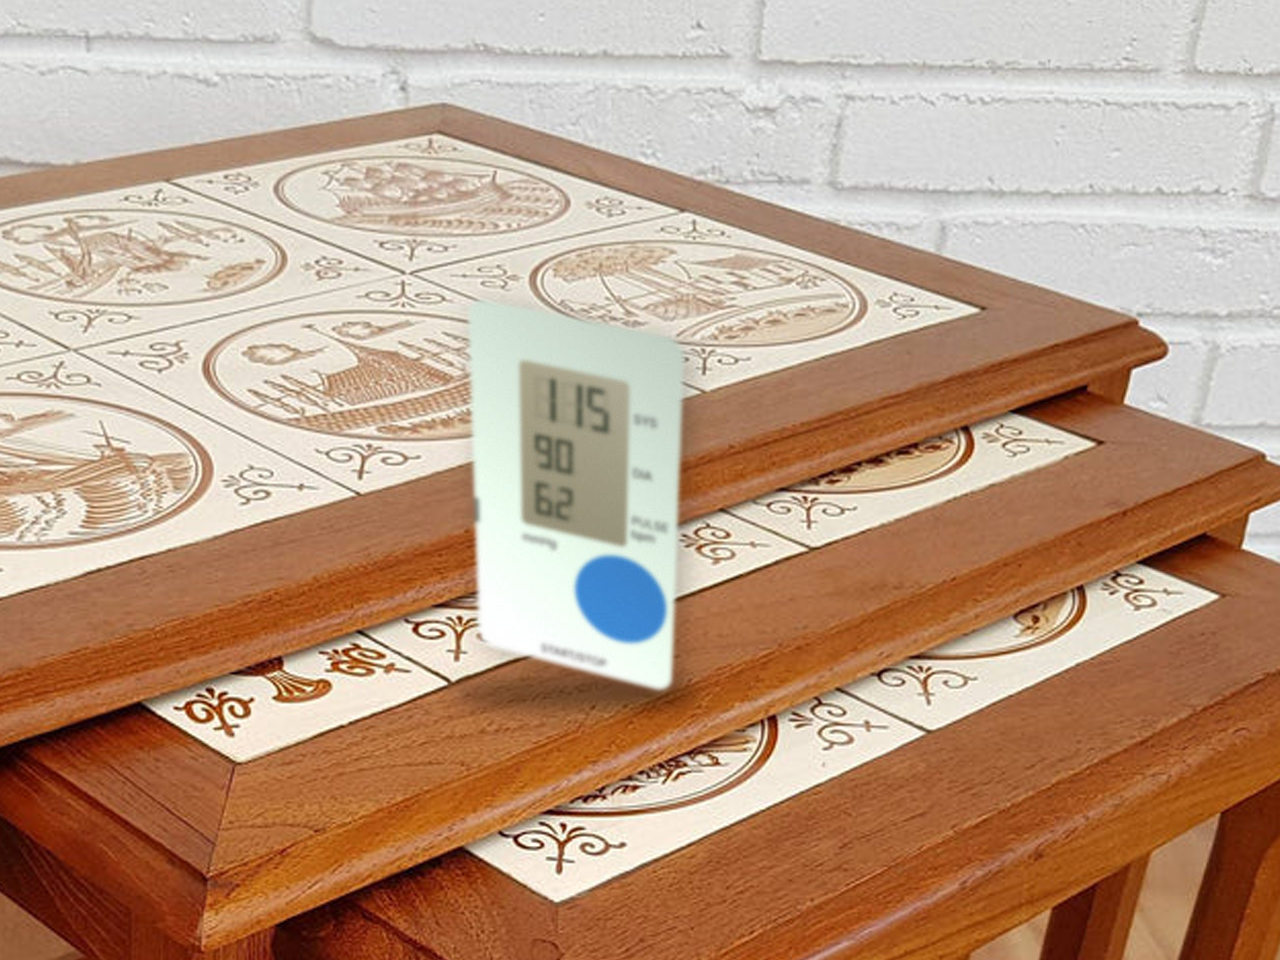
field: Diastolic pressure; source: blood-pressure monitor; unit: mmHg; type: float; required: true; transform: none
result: 90 mmHg
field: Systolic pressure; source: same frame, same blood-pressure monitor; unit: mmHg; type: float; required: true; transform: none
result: 115 mmHg
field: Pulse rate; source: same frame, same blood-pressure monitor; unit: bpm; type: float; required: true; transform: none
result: 62 bpm
